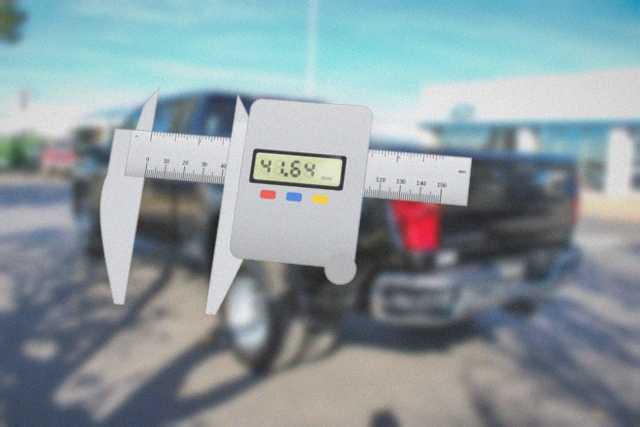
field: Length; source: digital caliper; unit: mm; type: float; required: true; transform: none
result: 41.64 mm
